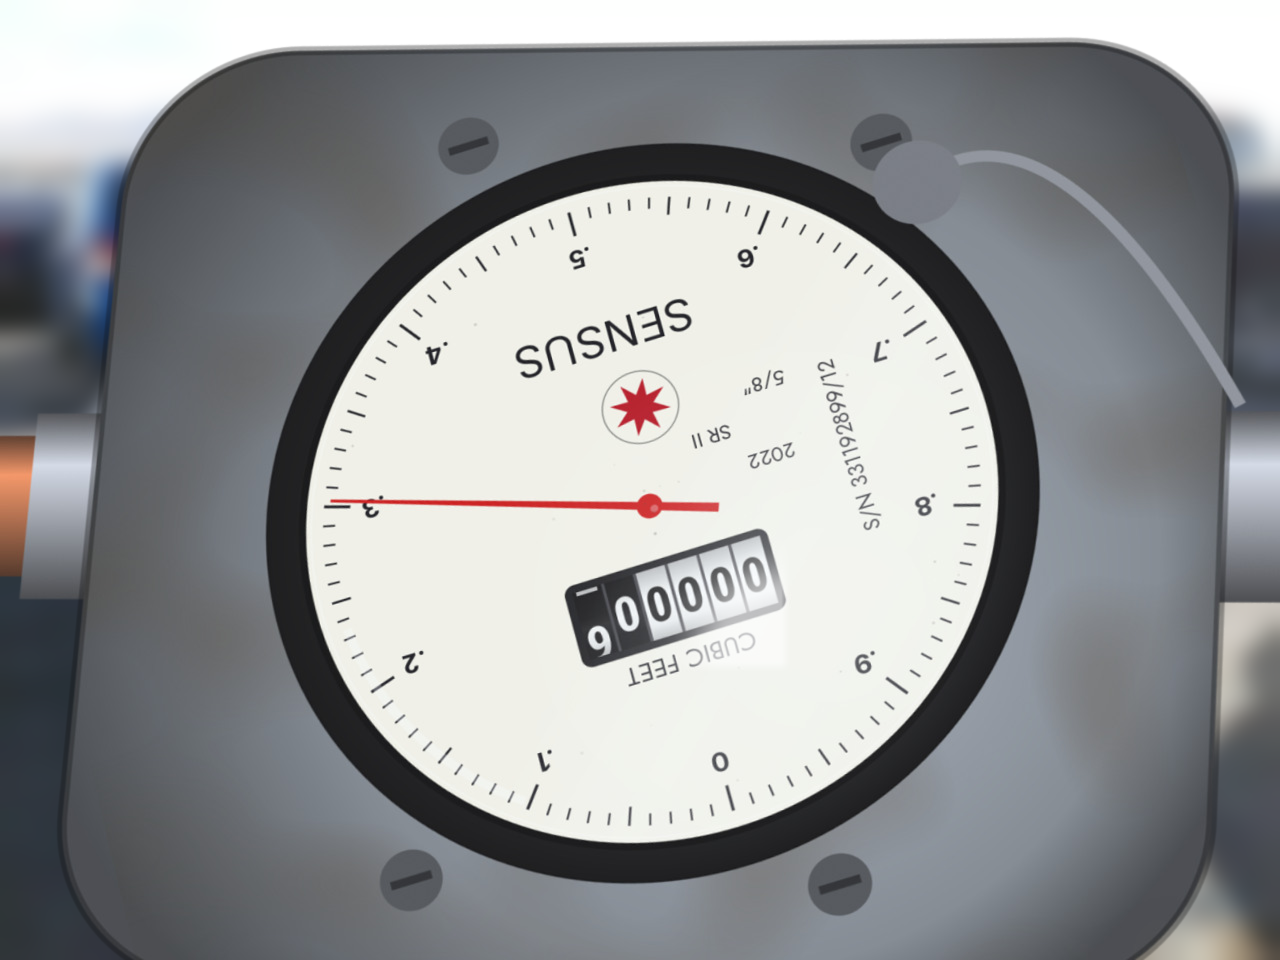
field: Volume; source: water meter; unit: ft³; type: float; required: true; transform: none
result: 6.30 ft³
